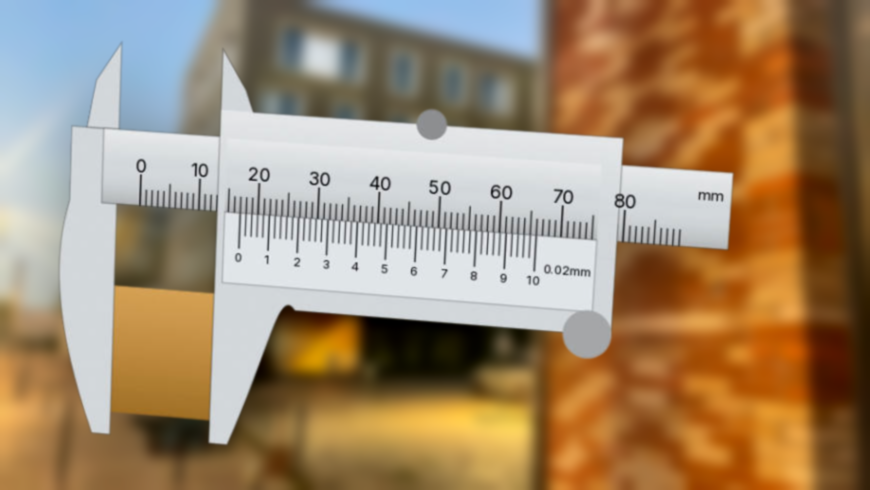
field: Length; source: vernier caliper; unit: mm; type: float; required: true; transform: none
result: 17.0 mm
